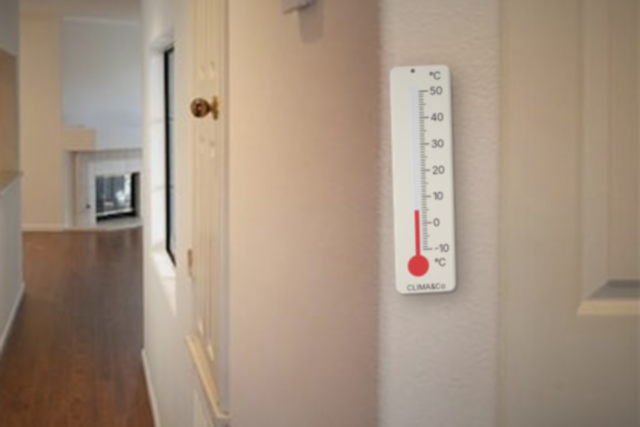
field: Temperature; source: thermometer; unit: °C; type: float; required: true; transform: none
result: 5 °C
